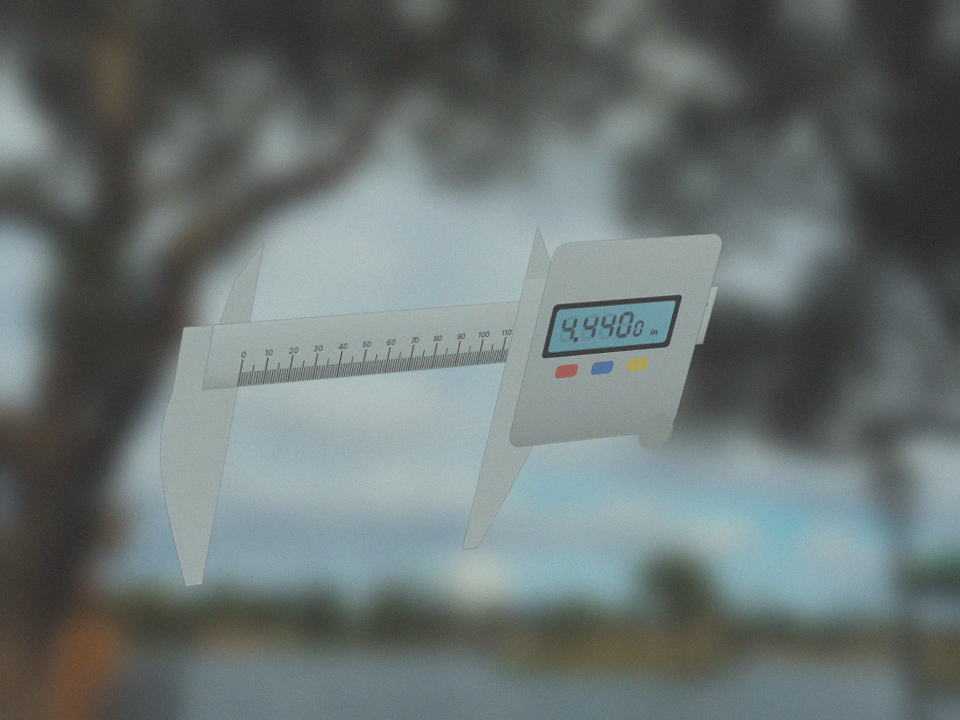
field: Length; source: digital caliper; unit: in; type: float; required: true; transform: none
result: 4.4400 in
